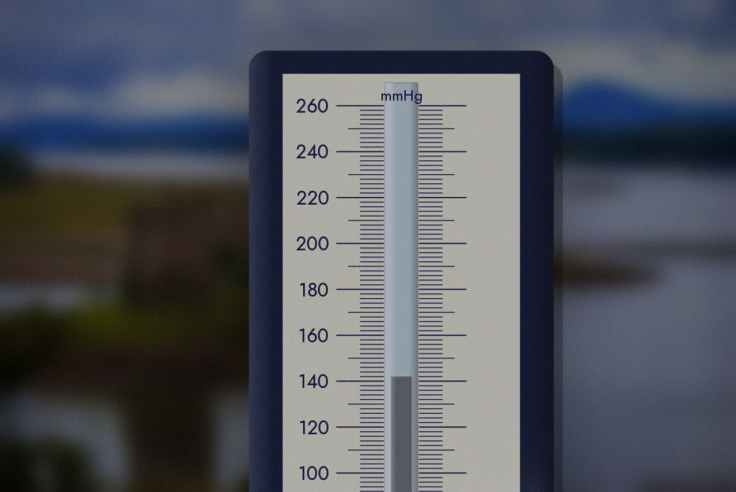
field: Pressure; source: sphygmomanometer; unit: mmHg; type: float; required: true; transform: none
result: 142 mmHg
